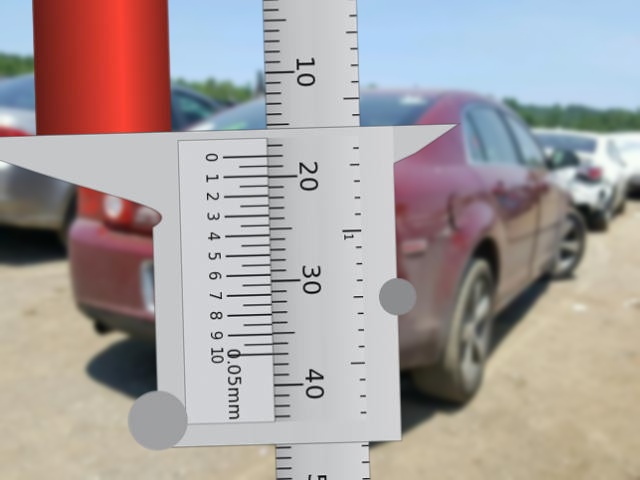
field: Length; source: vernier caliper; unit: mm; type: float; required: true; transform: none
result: 18.0 mm
